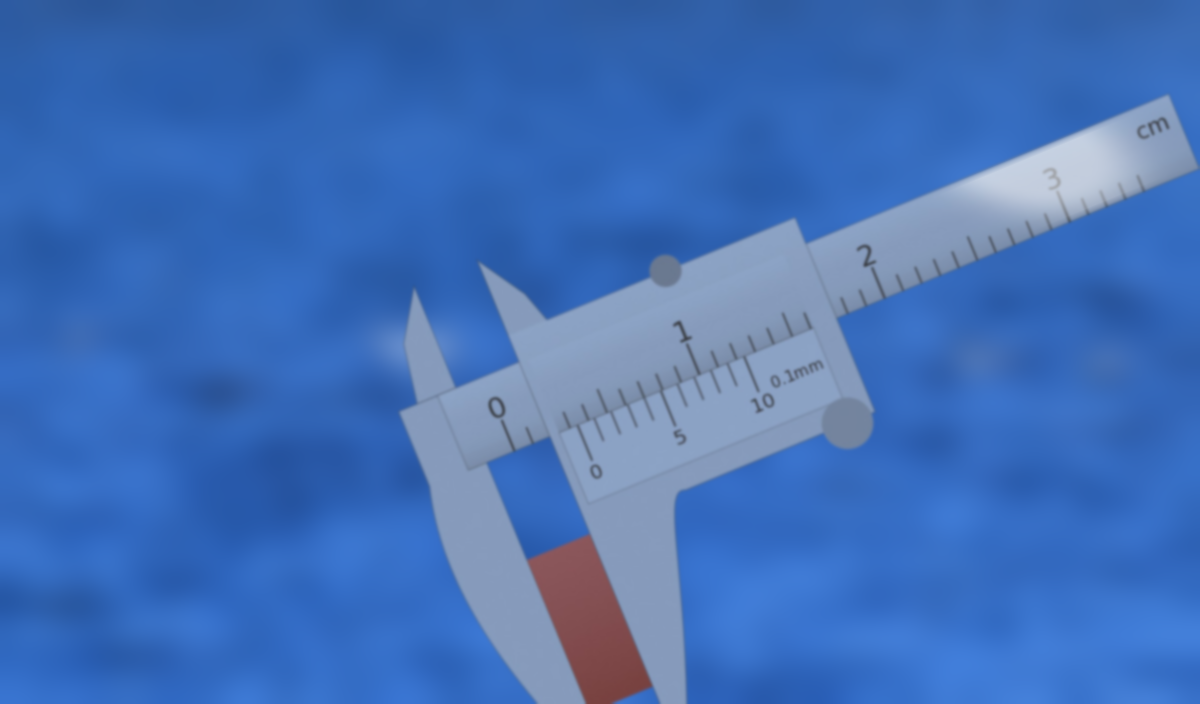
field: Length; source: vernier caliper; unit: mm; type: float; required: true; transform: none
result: 3.4 mm
